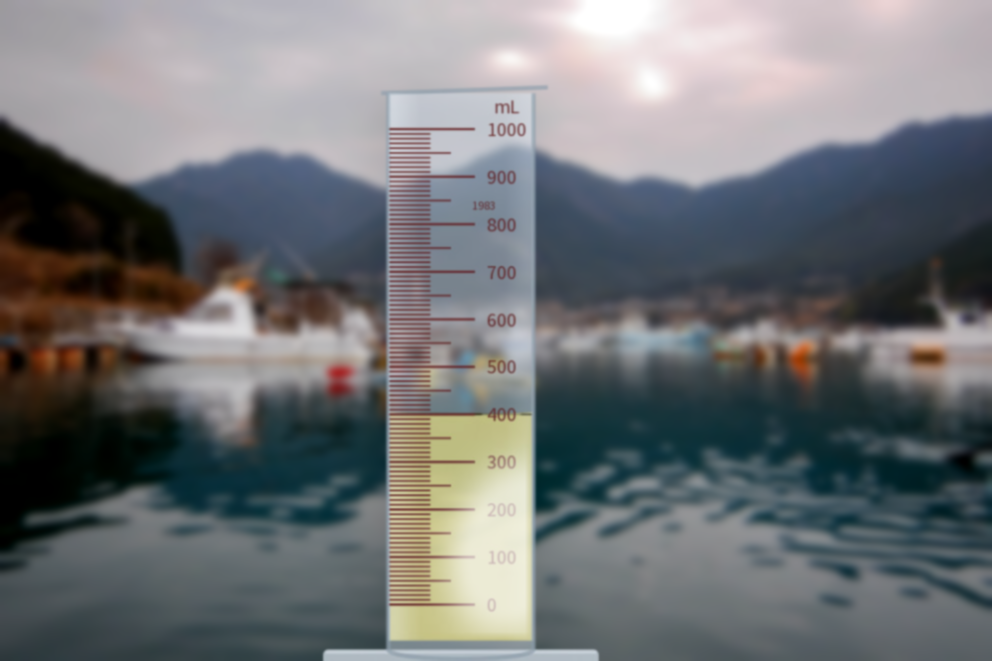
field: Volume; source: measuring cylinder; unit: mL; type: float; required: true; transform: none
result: 400 mL
